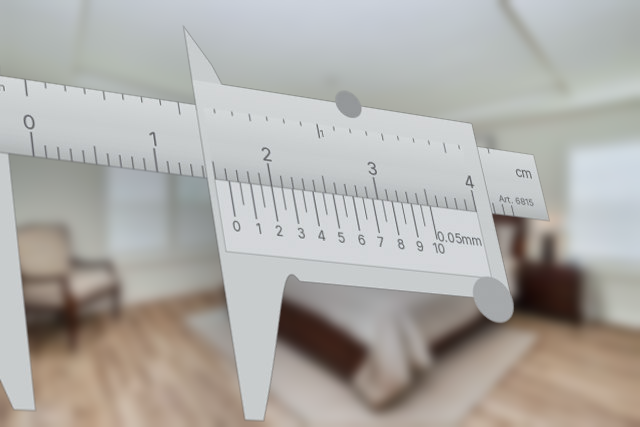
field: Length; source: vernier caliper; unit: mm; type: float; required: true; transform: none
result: 16.2 mm
